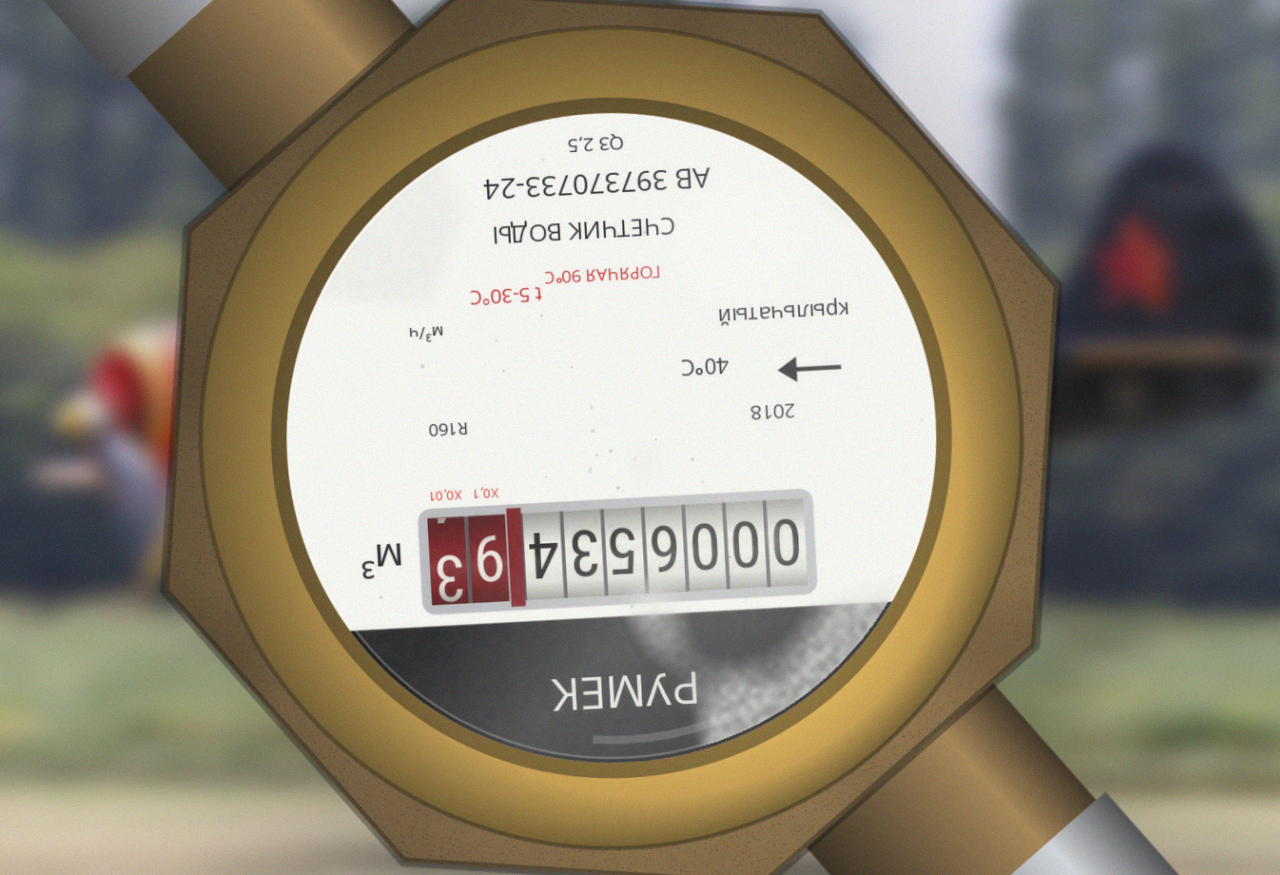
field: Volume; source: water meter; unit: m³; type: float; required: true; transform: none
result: 6534.93 m³
